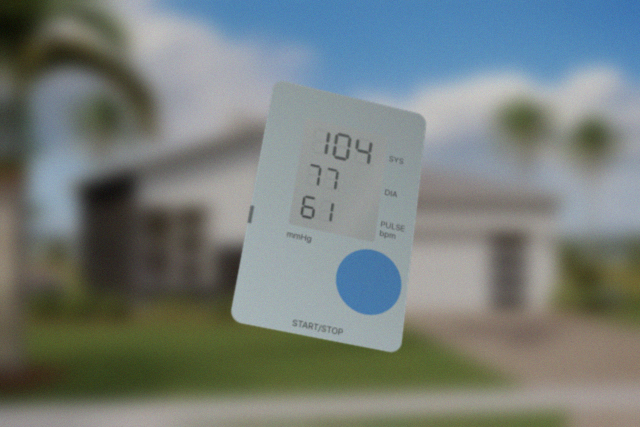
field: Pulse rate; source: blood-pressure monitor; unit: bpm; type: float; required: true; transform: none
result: 61 bpm
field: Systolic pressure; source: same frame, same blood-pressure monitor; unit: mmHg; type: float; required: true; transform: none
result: 104 mmHg
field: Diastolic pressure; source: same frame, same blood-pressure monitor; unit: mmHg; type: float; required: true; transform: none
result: 77 mmHg
